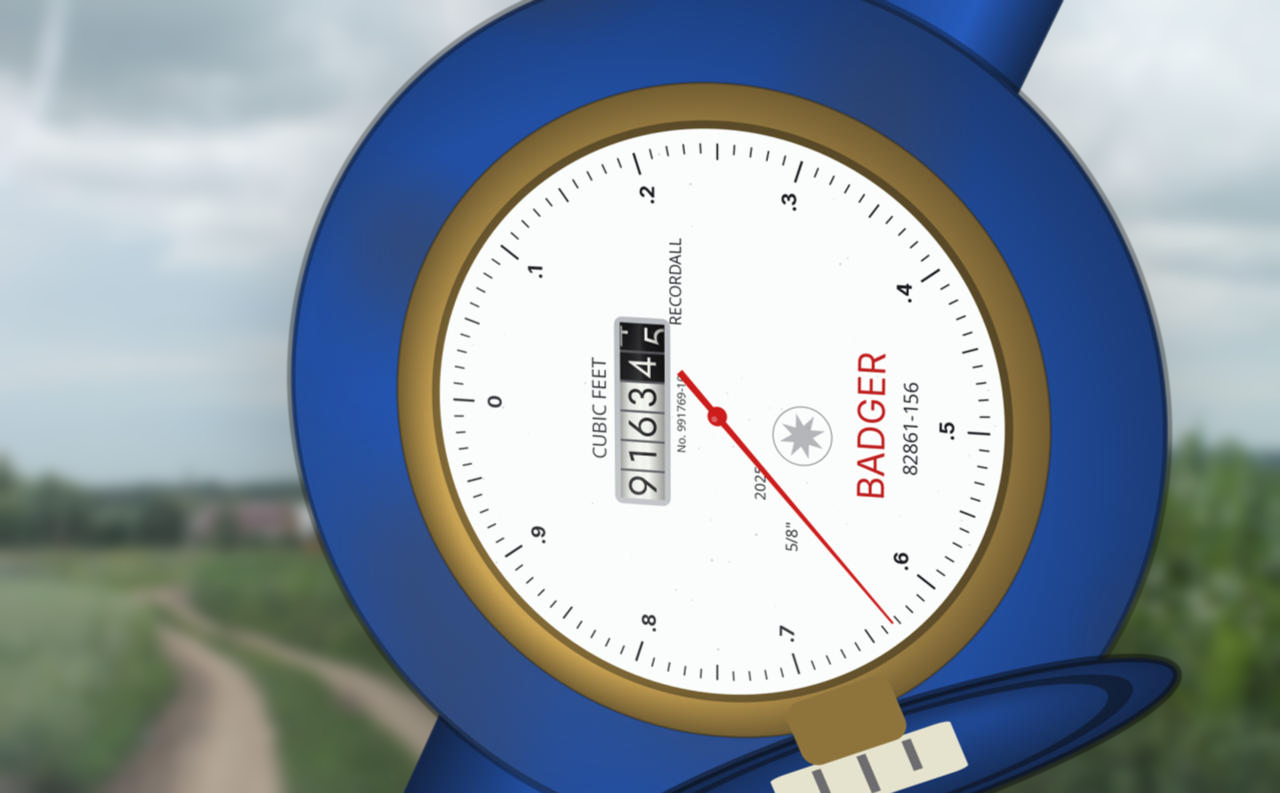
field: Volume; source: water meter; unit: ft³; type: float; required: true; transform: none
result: 916344.63 ft³
